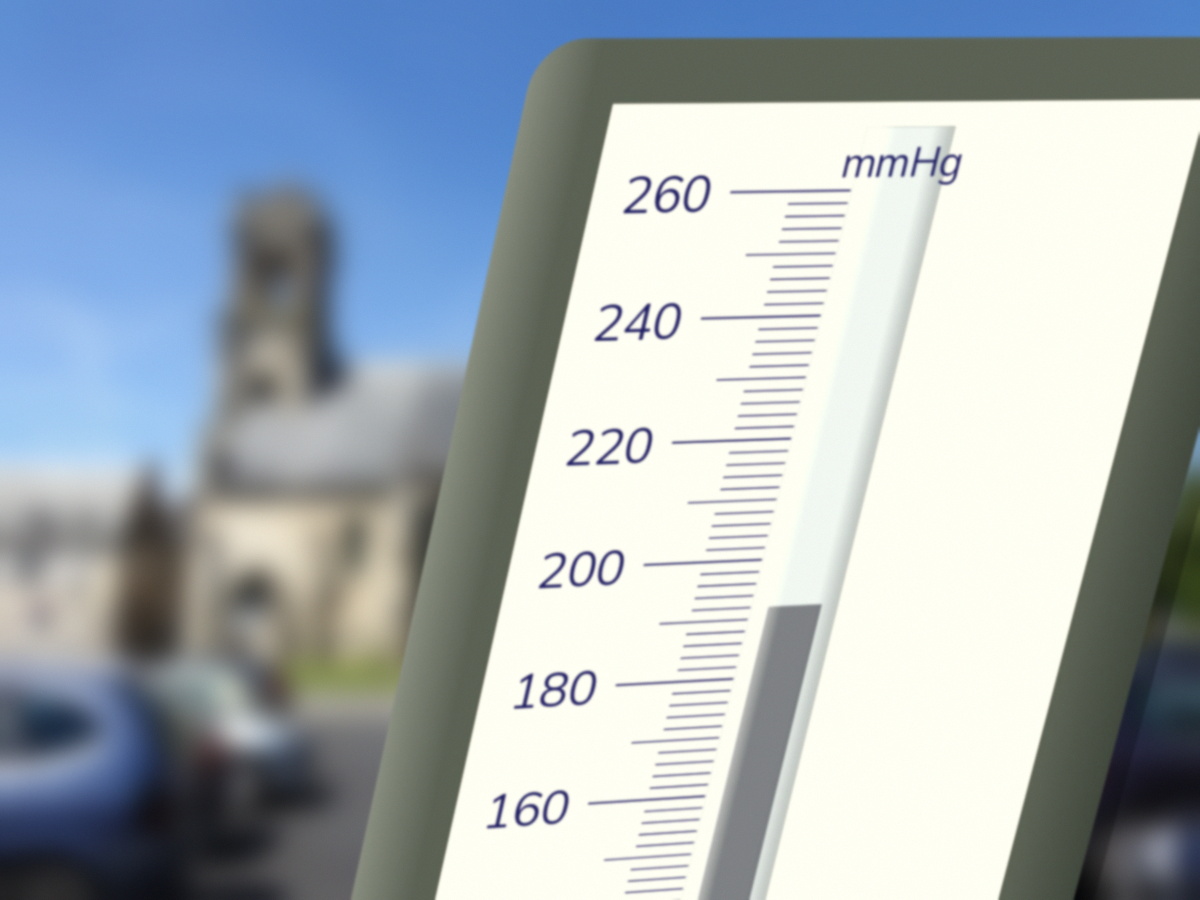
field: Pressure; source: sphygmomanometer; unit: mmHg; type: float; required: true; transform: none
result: 192 mmHg
